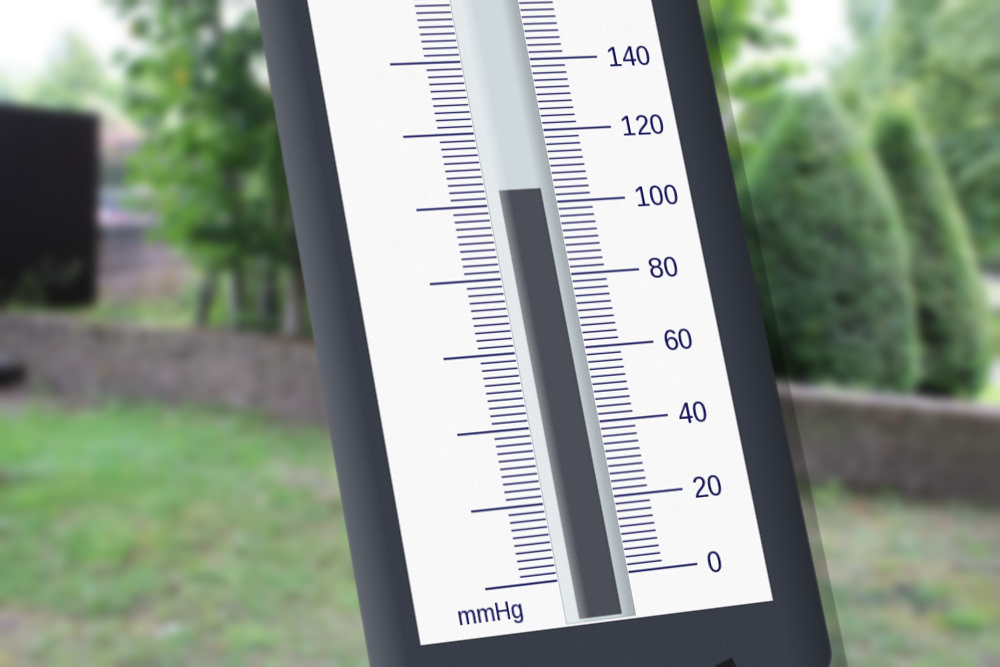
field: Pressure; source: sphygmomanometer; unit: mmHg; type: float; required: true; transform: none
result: 104 mmHg
